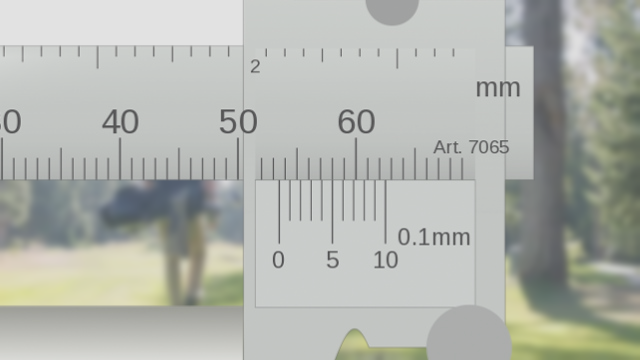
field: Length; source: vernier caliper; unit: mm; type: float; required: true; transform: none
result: 53.5 mm
